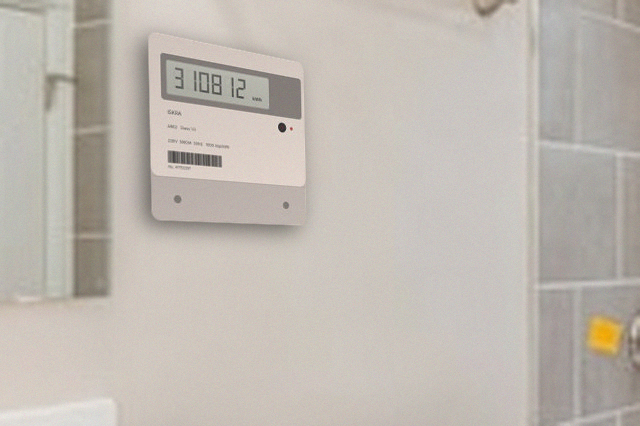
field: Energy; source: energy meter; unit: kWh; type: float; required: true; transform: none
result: 310812 kWh
